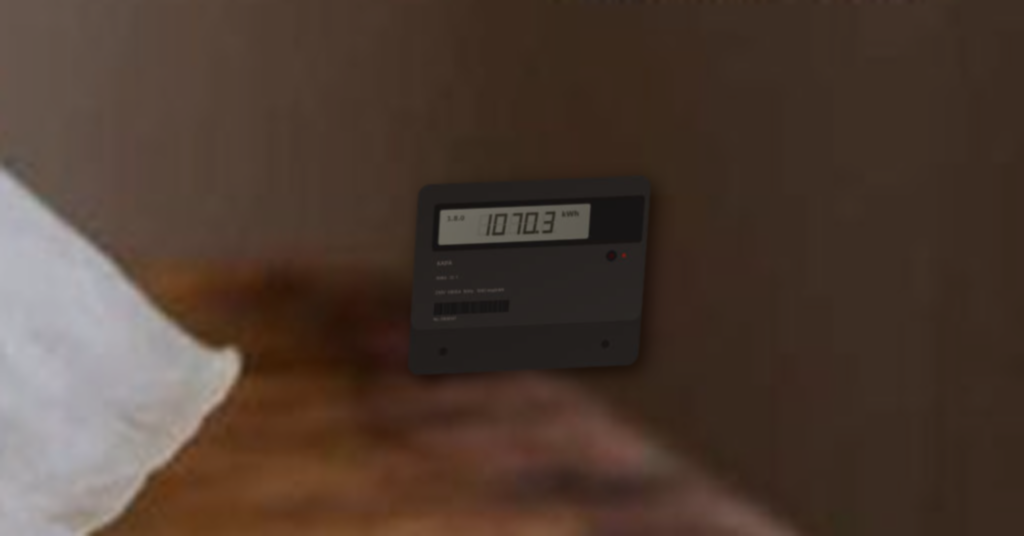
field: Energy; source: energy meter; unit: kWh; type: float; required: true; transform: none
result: 1070.3 kWh
